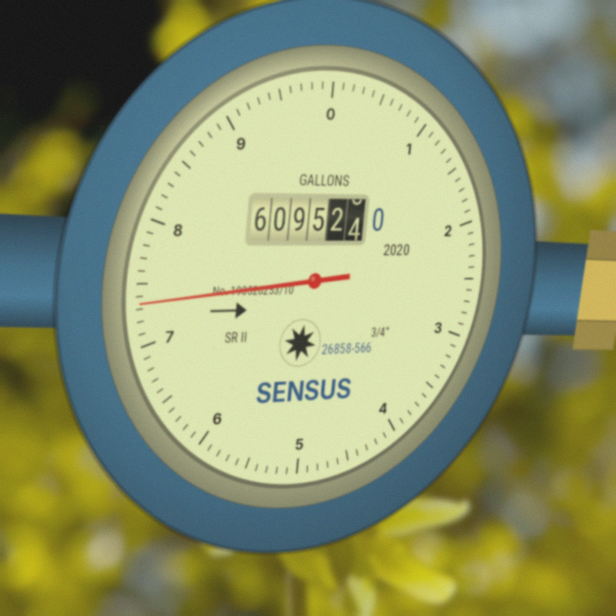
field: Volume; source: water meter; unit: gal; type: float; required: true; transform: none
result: 6095237.3 gal
